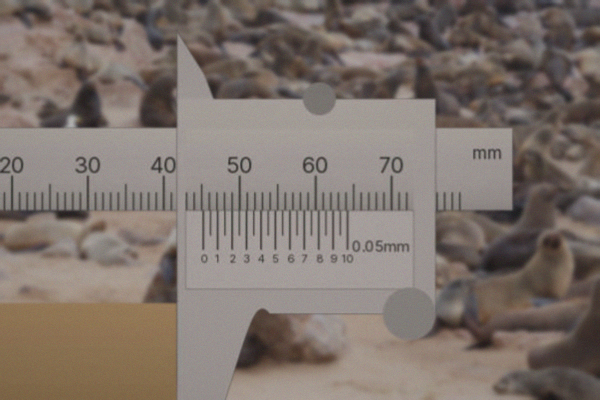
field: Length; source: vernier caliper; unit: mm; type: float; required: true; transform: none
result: 45.2 mm
